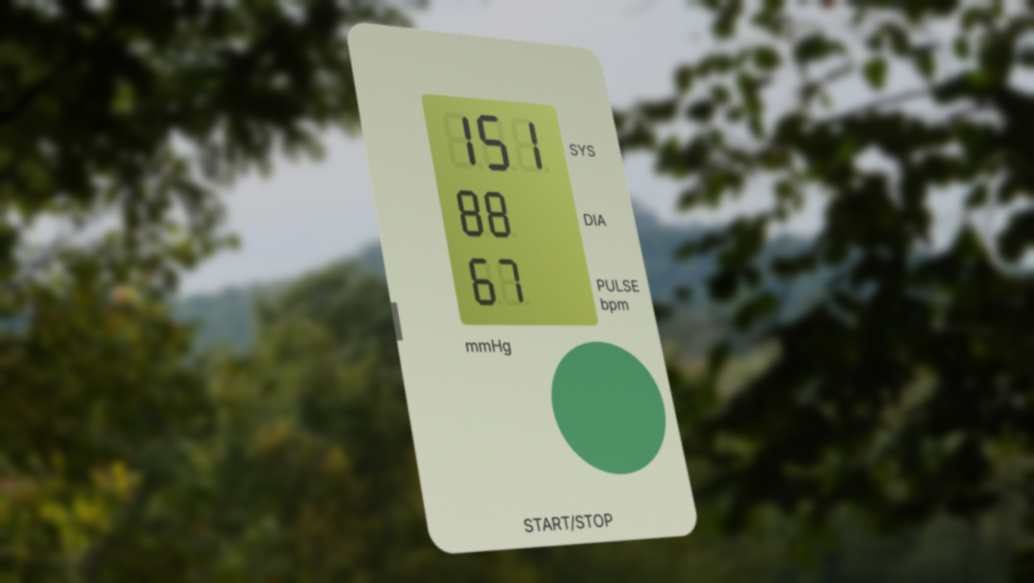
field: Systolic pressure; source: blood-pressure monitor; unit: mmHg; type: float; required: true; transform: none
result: 151 mmHg
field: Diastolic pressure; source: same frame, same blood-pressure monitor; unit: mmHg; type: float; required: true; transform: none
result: 88 mmHg
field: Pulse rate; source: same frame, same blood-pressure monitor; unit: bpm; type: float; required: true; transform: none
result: 67 bpm
